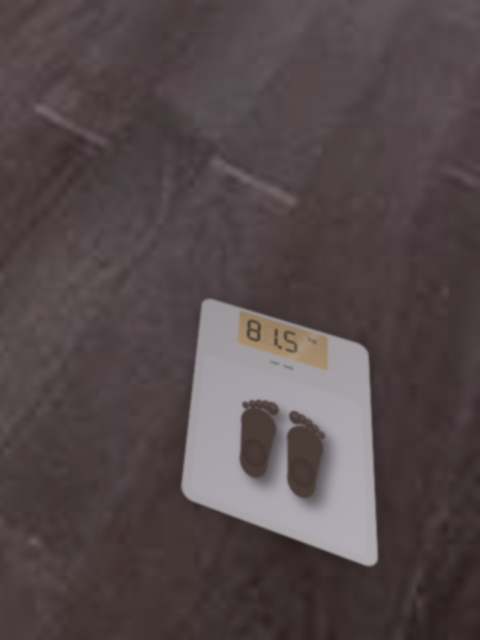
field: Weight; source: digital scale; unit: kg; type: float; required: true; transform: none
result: 81.5 kg
